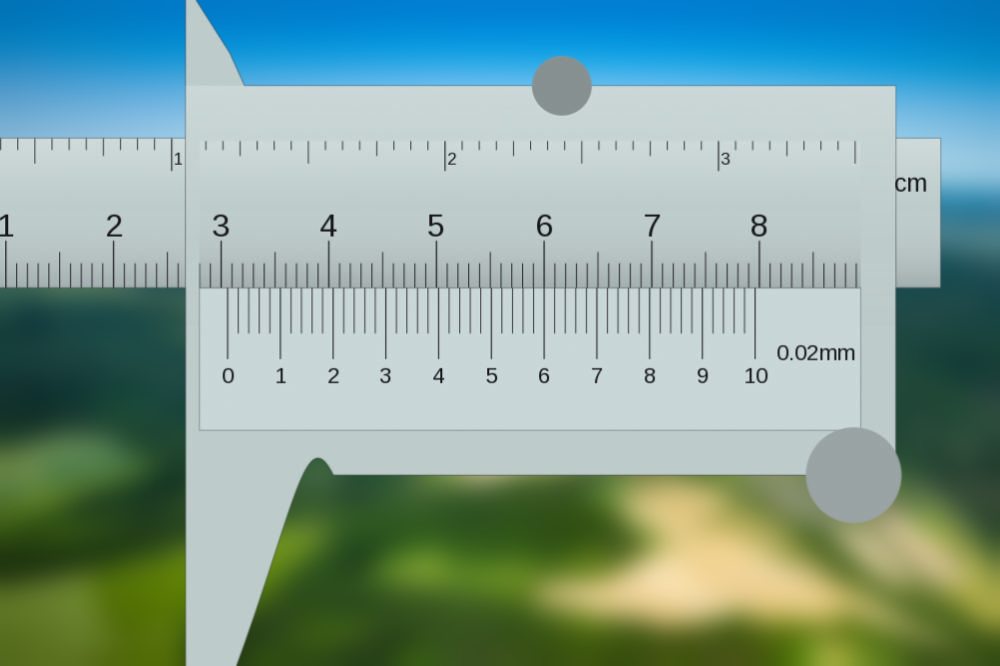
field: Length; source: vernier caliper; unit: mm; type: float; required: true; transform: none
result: 30.6 mm
